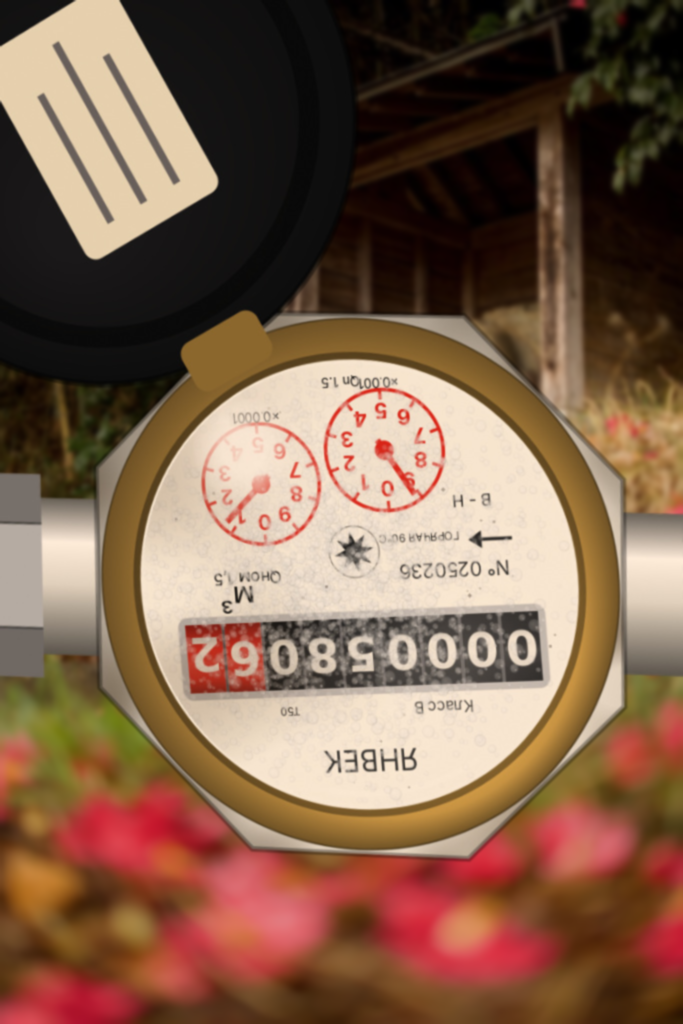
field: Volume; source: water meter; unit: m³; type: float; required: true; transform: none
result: 580.6191 m³
